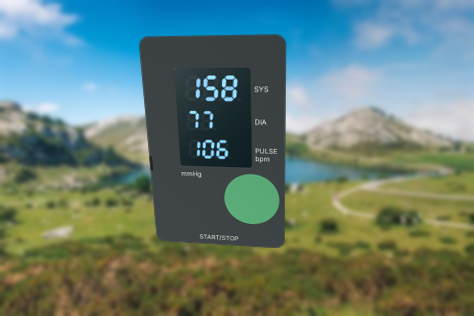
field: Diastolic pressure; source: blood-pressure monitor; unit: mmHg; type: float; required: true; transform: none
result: 77 mmHg
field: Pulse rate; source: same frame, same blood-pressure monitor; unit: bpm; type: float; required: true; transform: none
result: 106 bpm
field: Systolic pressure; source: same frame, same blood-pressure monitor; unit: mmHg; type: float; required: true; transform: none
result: 158 mmHg
